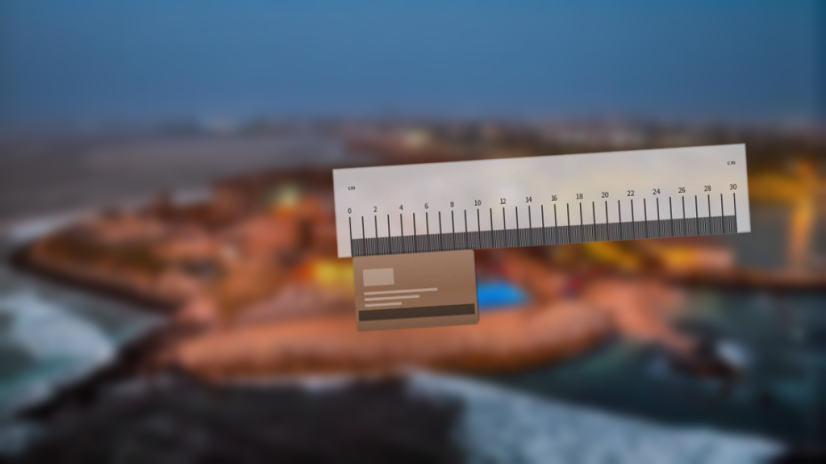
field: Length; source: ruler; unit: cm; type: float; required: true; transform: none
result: 9.5 cm
